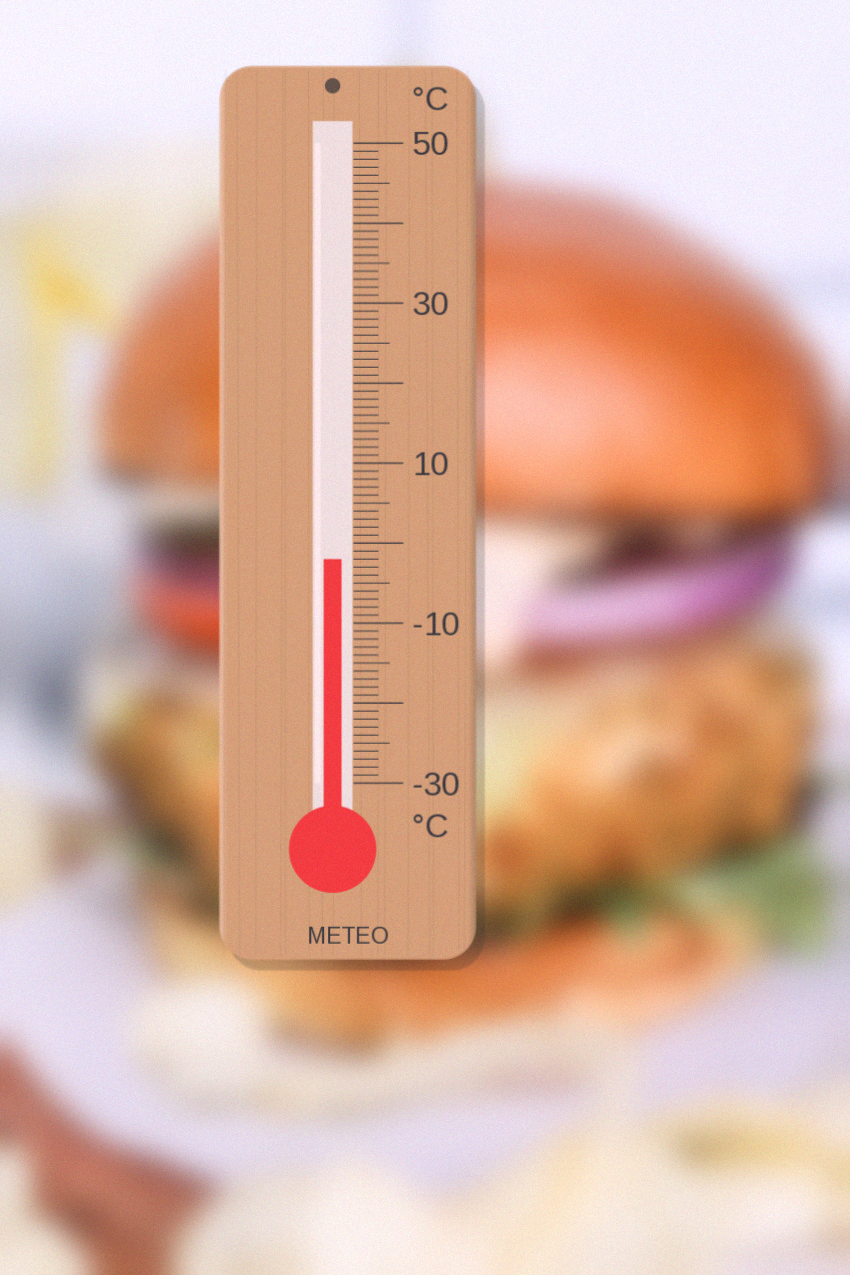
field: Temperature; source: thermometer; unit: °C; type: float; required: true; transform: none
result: -2 °C
